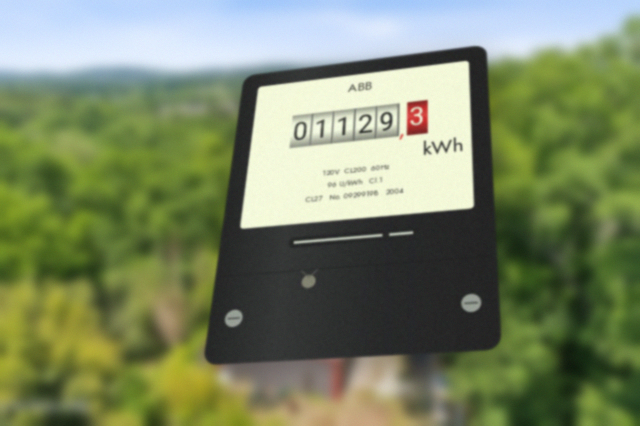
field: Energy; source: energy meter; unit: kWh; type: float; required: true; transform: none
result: 1129.3 kWh
